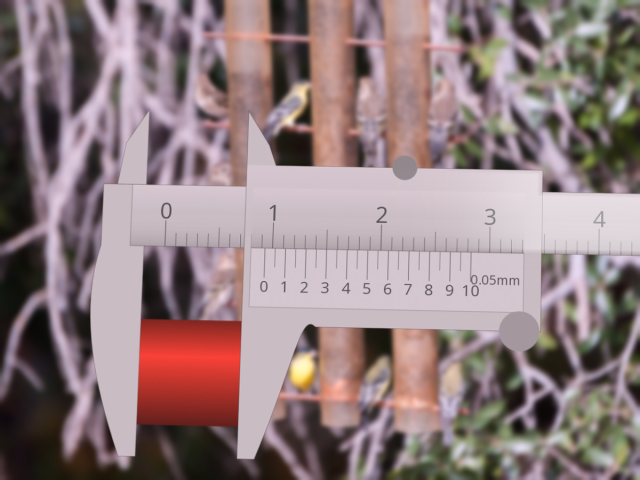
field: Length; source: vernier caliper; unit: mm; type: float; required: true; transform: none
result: 9.3 mm
